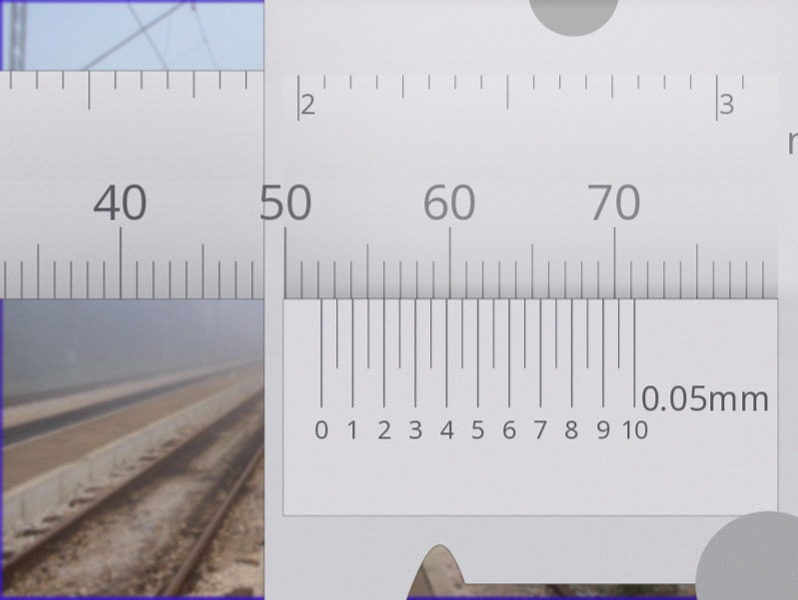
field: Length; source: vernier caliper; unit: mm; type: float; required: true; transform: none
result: 52.2 mm
